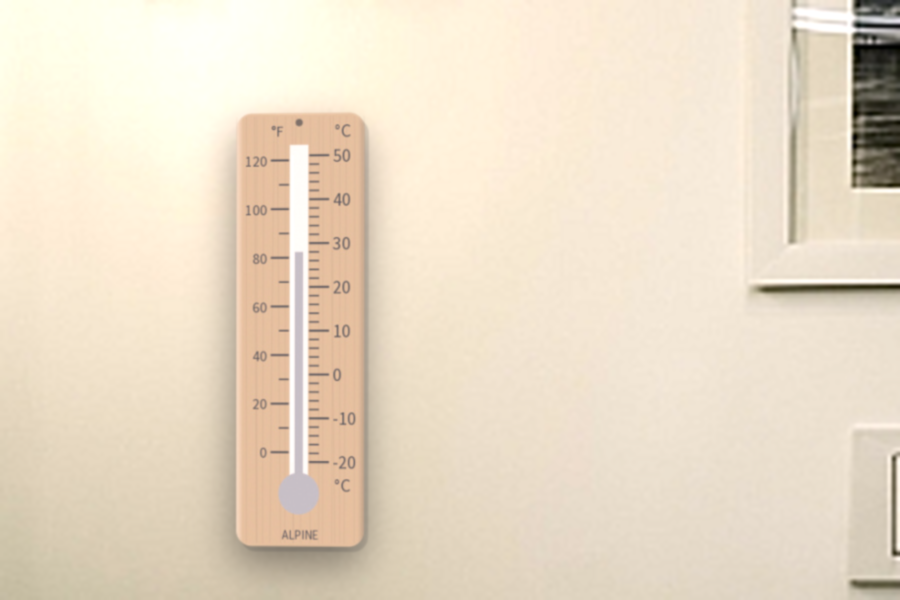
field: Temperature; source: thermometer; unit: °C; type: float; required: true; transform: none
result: 28 °C
